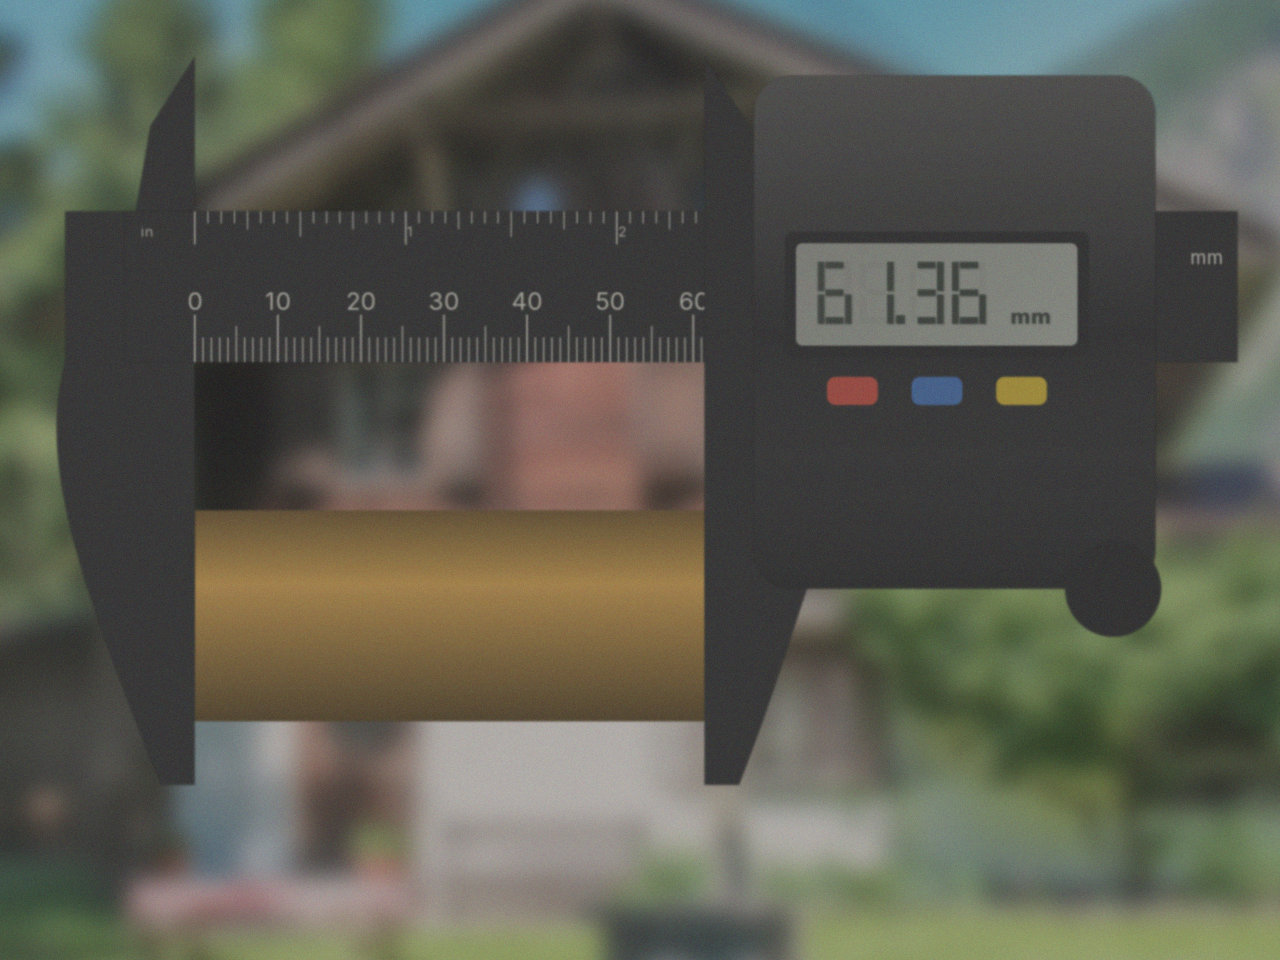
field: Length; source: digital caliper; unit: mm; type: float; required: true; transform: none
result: 61.36 mm
